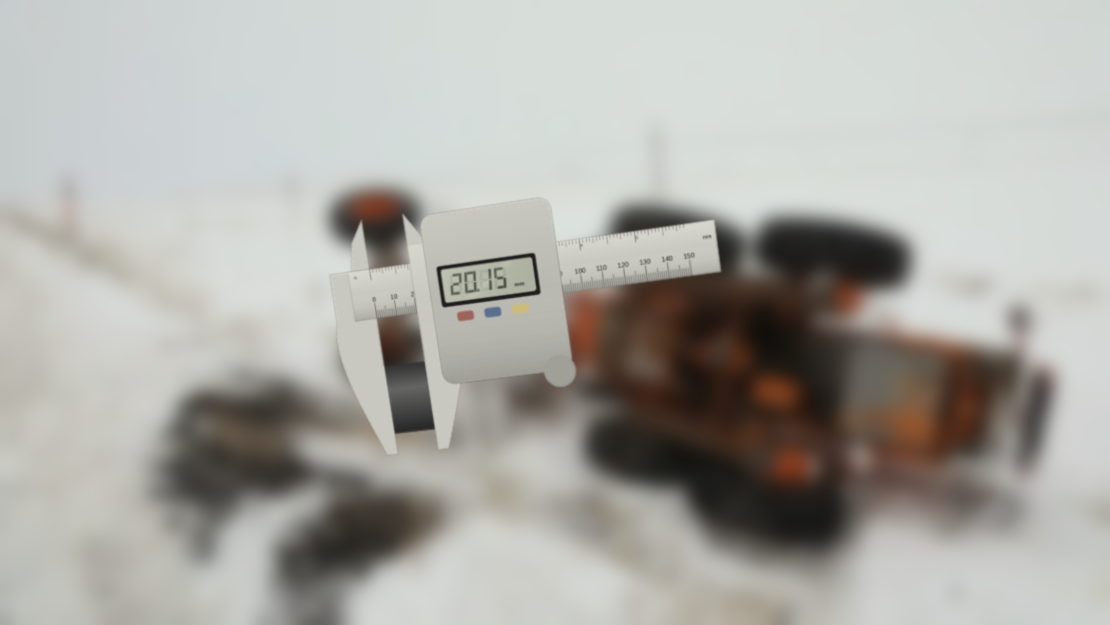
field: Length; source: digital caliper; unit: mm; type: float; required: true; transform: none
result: 20.15 mm
